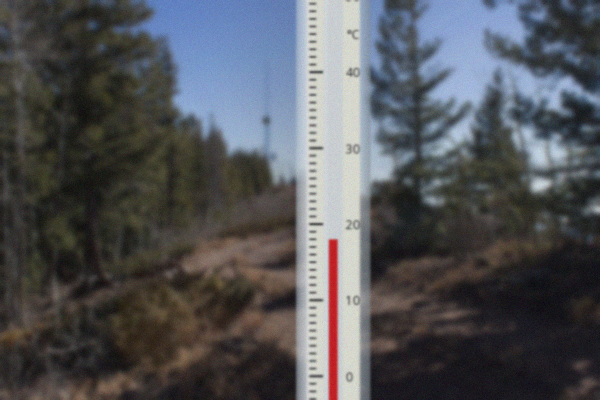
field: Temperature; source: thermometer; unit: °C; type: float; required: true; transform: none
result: 18 °C
